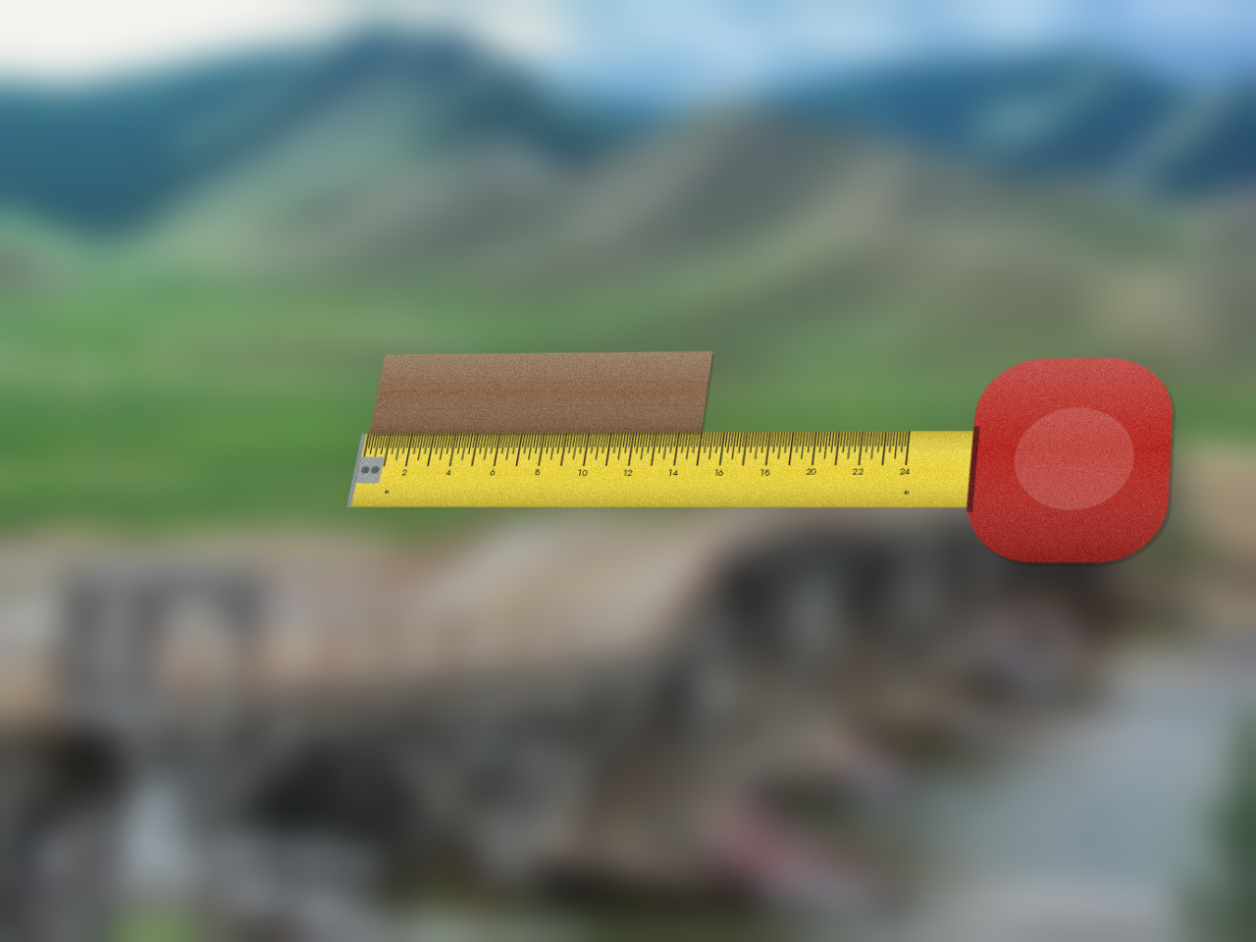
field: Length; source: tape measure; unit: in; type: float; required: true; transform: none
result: 15 in
